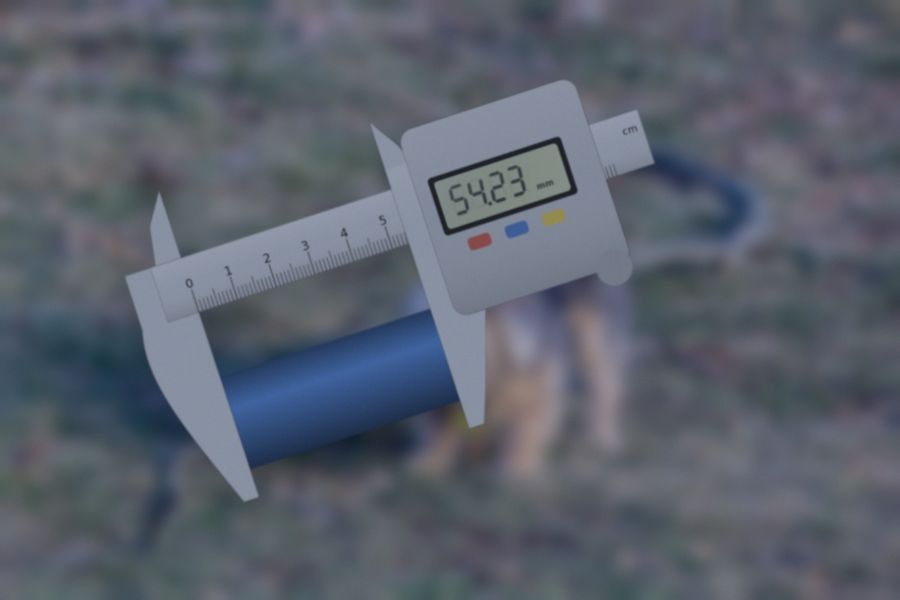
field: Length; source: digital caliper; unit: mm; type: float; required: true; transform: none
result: 54.23 mm
